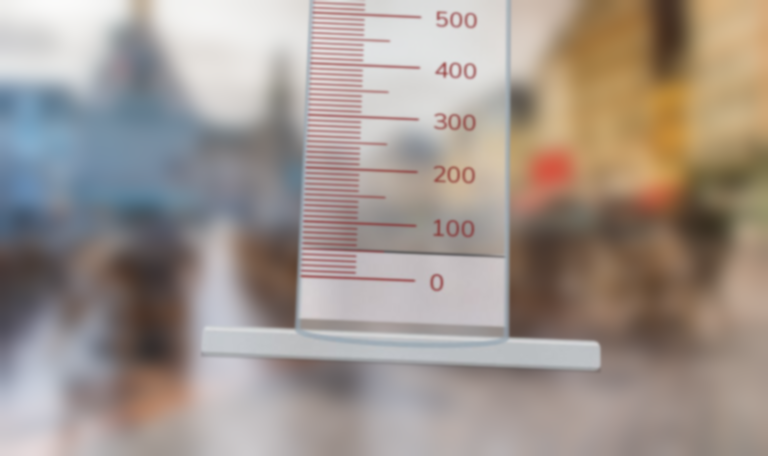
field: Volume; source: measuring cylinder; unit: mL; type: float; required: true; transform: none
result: 50 mL
